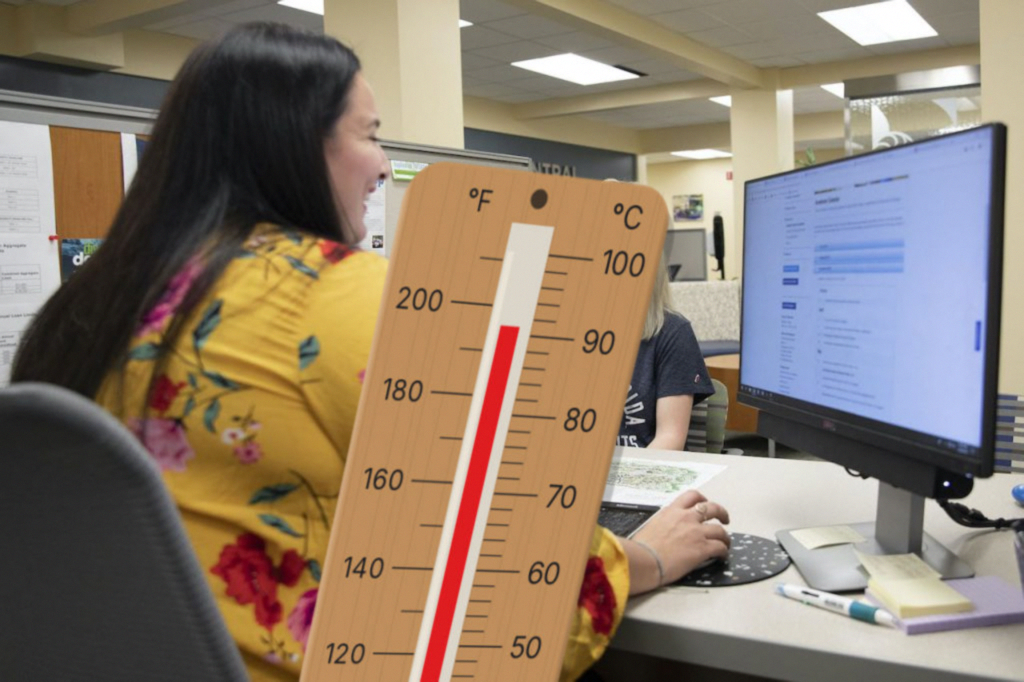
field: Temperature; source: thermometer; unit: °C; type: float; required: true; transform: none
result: 91 °C
